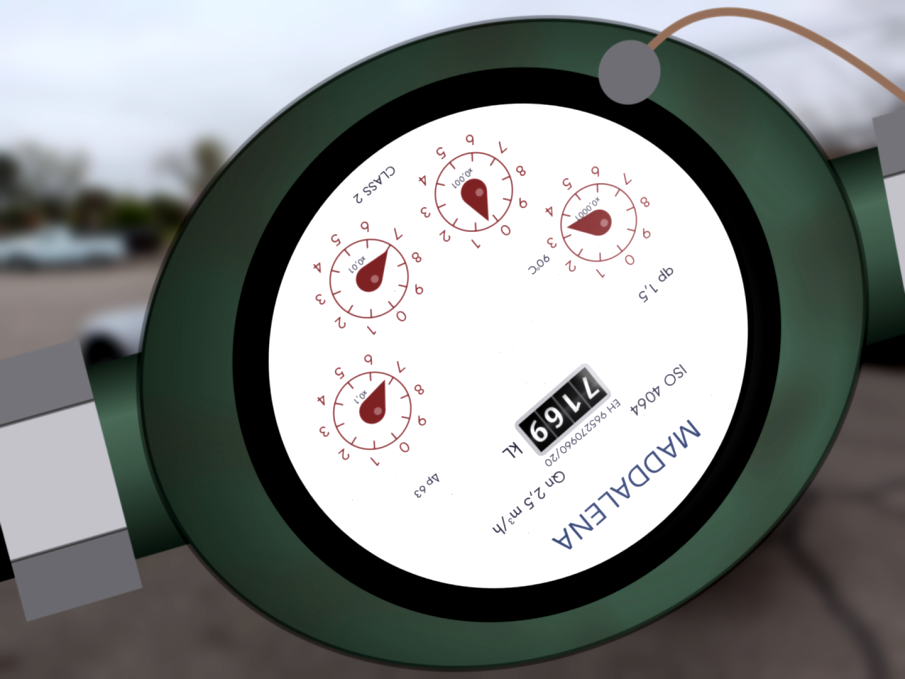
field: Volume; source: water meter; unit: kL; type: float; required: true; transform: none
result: 7169.6703 kL
